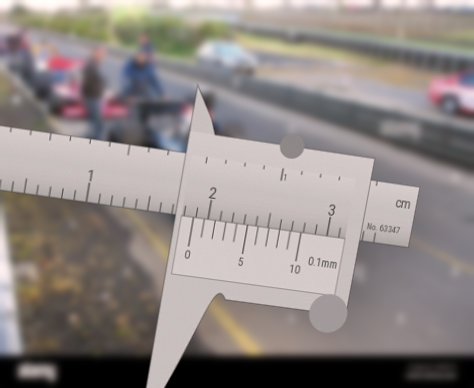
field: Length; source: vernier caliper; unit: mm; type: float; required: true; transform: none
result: 18.8 mm
